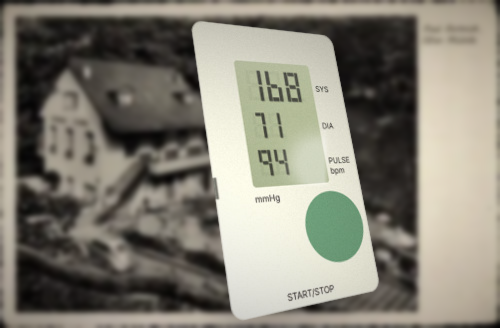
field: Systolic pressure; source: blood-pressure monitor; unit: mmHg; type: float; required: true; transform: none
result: 168 mmHg
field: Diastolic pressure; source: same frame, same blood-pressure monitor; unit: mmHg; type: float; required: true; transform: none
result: 71 mmHg
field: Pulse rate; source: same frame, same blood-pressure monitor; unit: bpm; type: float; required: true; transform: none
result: 94 bpm
